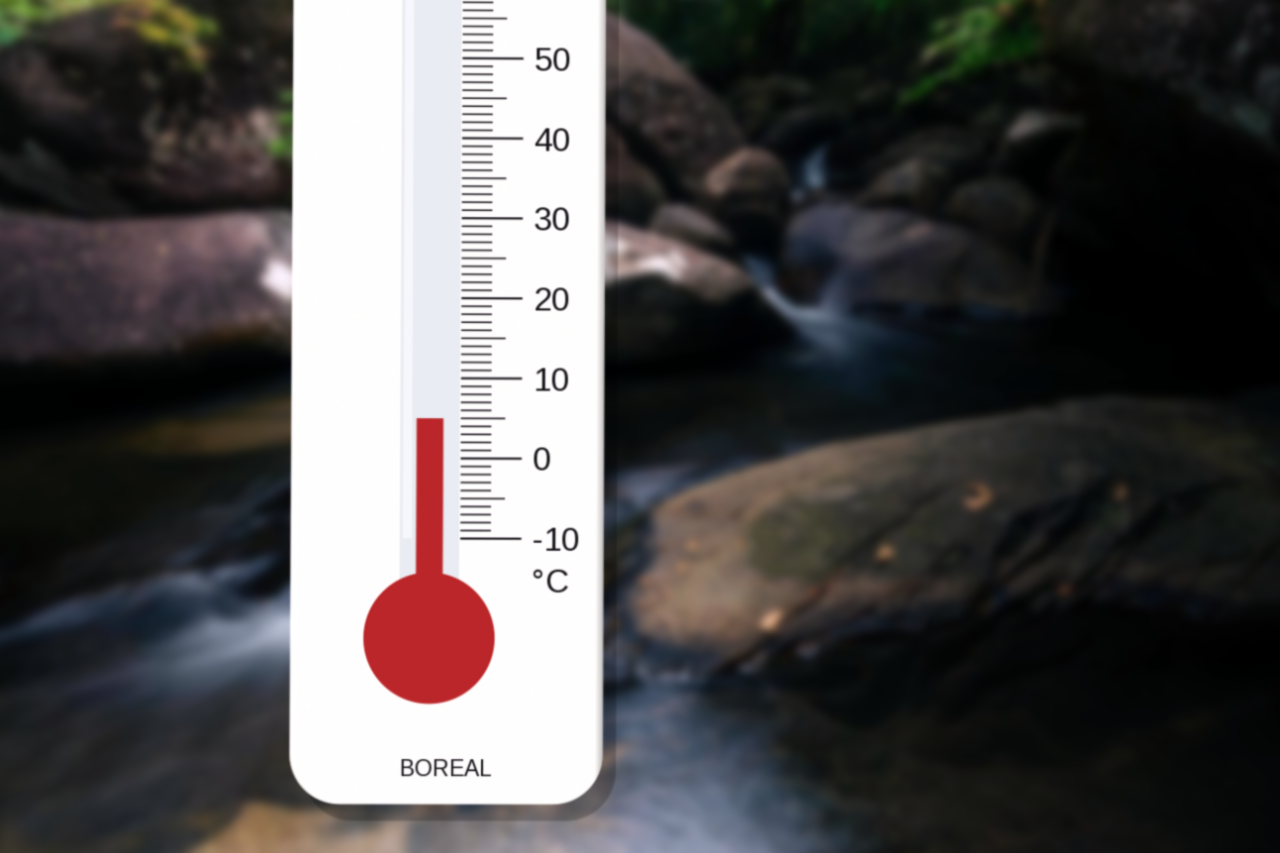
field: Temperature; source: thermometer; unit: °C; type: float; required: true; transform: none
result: 5 °C
